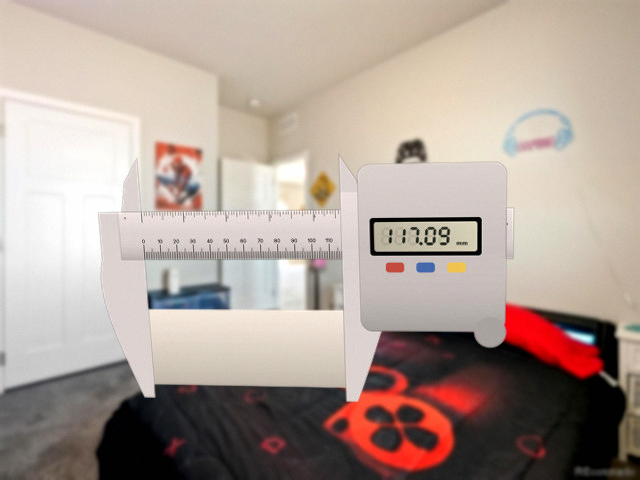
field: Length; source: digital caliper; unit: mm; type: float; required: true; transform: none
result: 117.09 mm
